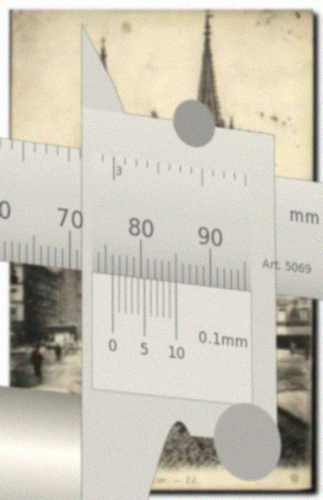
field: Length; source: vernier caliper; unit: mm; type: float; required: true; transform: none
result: 76.0 mm
